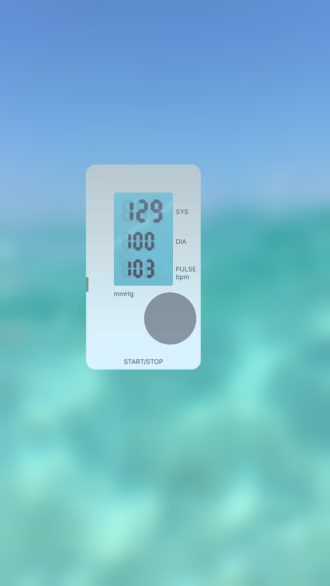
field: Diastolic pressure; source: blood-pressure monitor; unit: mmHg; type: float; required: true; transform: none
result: 100 mmHg
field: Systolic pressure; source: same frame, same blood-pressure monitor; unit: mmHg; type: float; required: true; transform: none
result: 129 mmHg
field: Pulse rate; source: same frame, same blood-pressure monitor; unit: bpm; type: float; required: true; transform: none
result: 103 bpm
